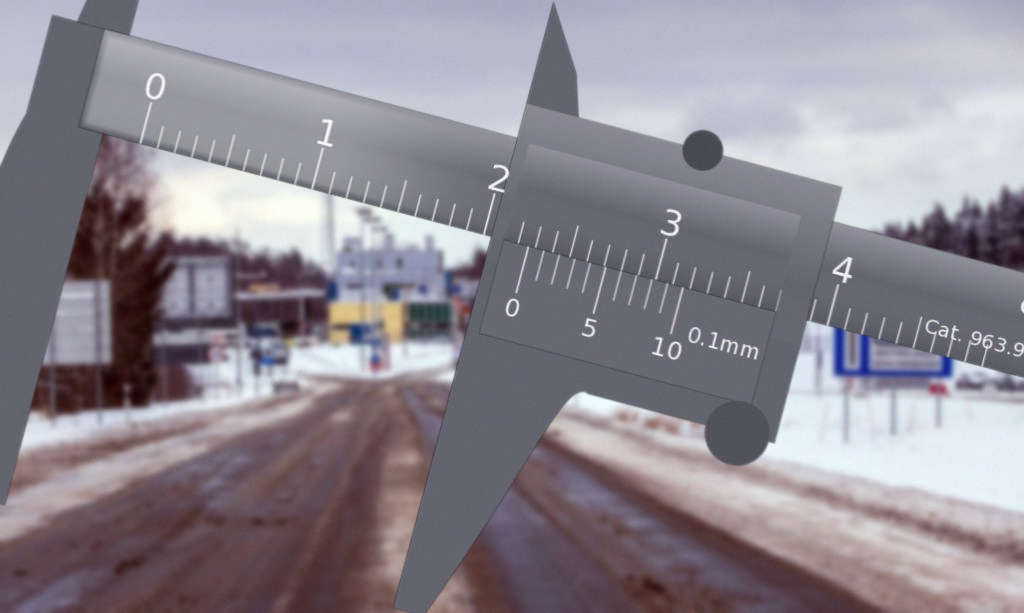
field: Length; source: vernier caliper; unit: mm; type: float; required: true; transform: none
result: 22.6 mm
